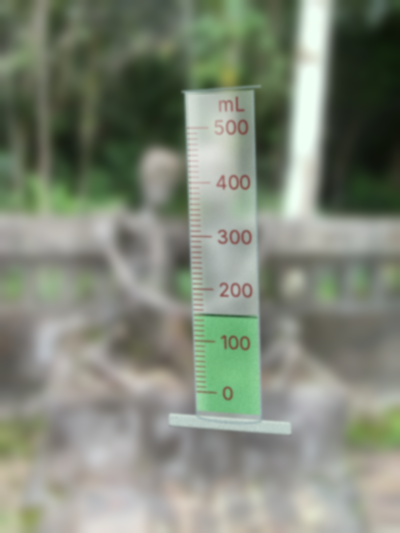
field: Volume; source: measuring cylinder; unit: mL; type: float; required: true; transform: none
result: 150 mL
